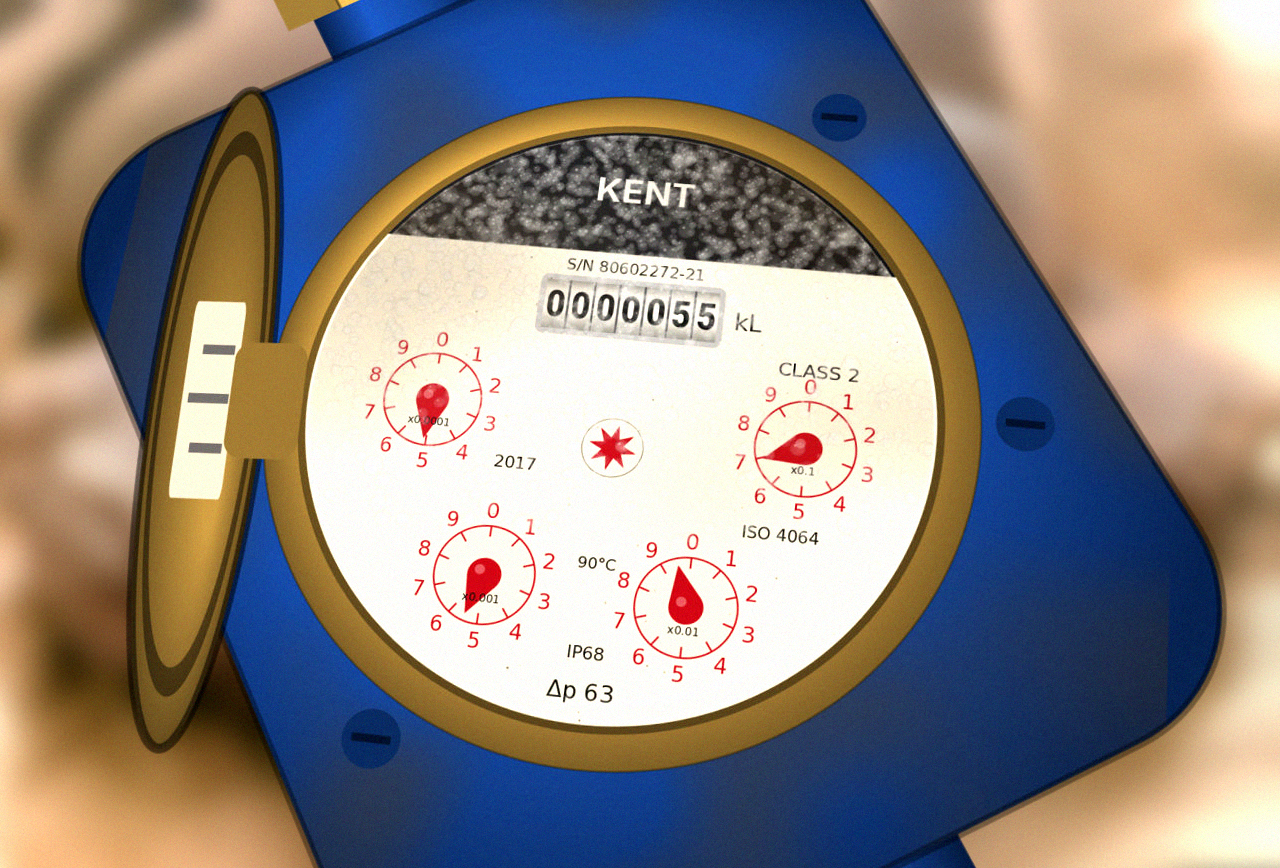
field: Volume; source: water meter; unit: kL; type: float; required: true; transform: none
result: 55.6955 kL
